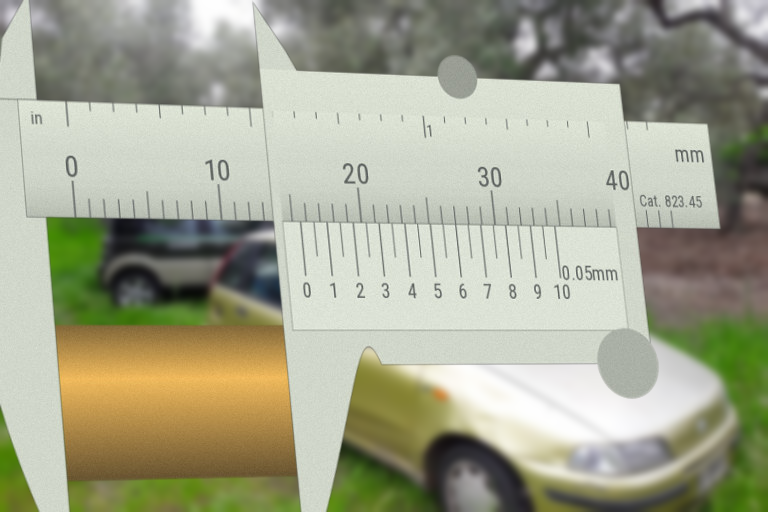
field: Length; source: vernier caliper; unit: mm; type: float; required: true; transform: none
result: 15.6 mm
